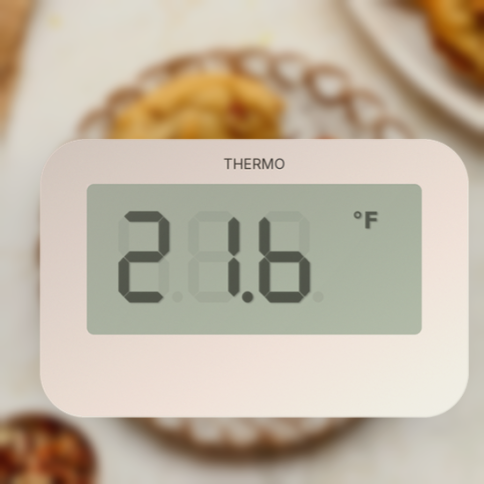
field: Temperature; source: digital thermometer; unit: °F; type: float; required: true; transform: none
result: 21.6 °F
